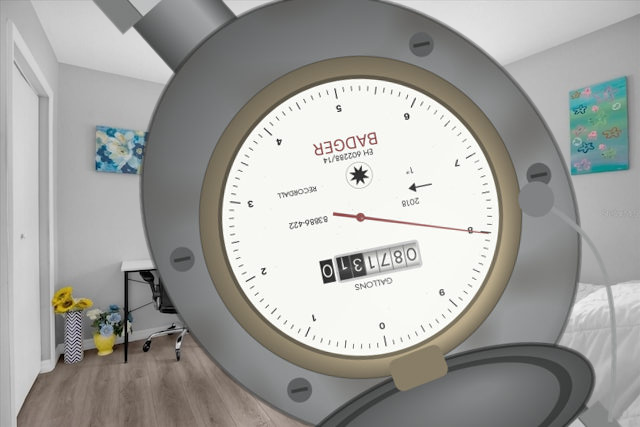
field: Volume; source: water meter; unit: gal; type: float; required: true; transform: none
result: 871308.0 gal
